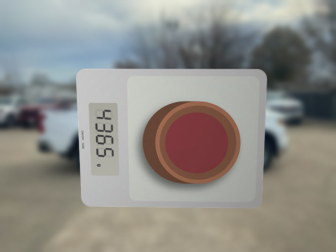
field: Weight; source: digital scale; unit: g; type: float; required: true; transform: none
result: 4365 g
